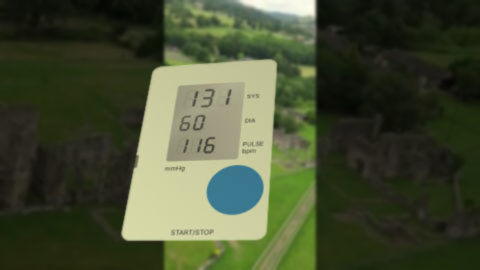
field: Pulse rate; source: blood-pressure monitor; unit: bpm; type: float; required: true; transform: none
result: 116 bpm
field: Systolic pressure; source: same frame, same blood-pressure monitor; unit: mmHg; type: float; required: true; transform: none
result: 131 mmHg
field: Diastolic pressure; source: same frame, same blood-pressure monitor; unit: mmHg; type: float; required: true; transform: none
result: 60 mmHg
